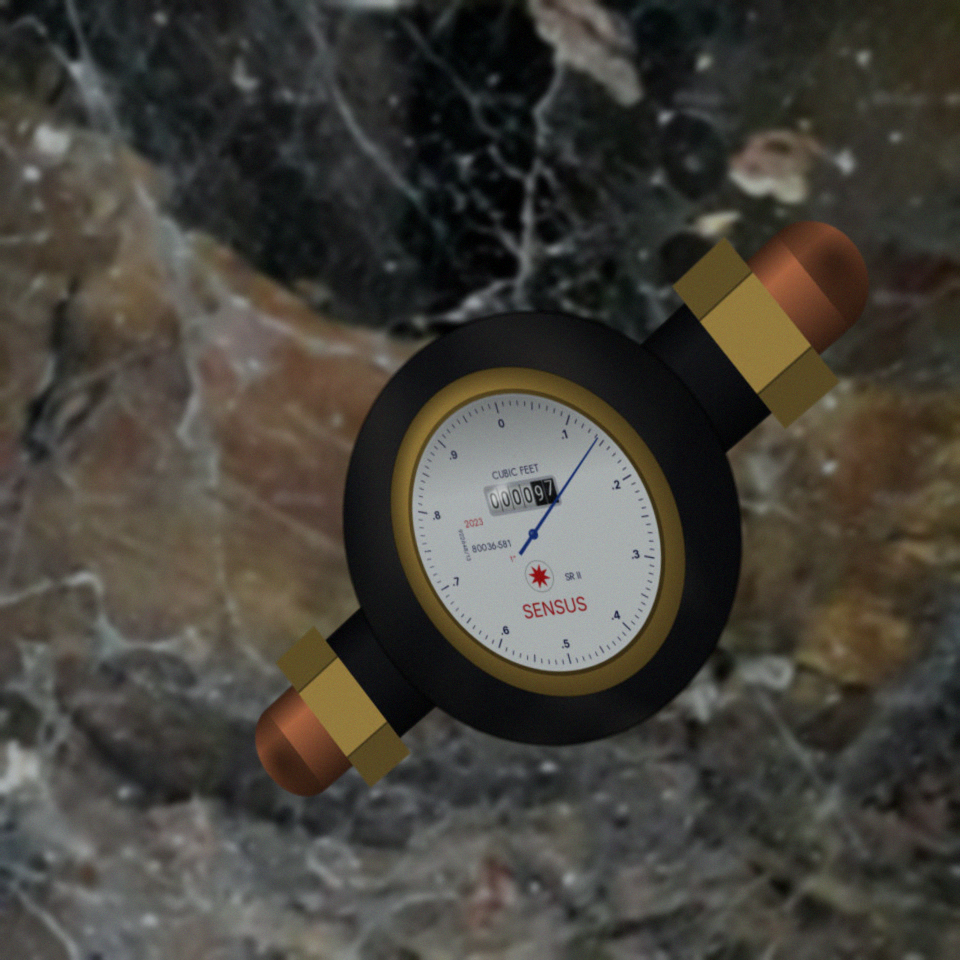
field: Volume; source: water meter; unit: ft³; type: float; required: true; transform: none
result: 97.14 ft³
